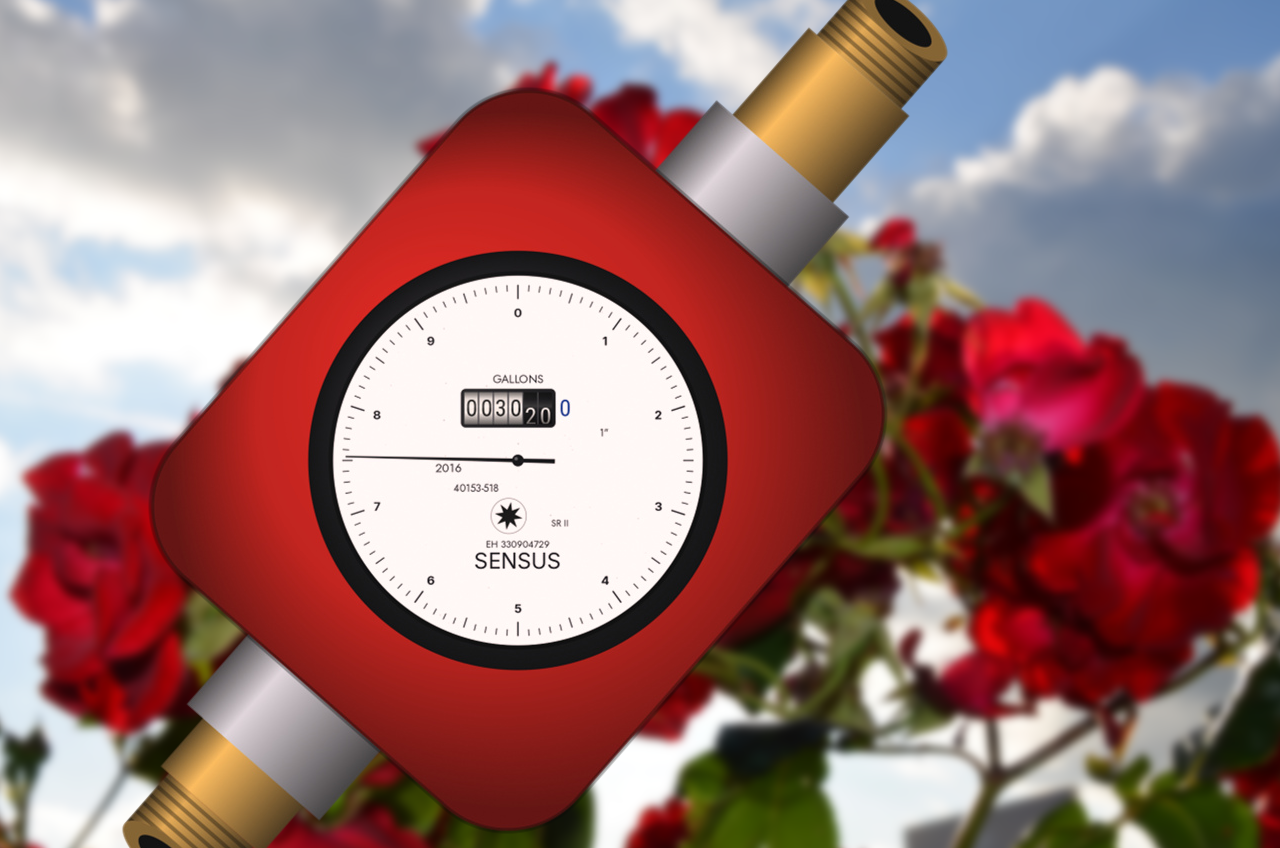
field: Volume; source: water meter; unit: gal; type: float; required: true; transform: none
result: 30197.5 gal
